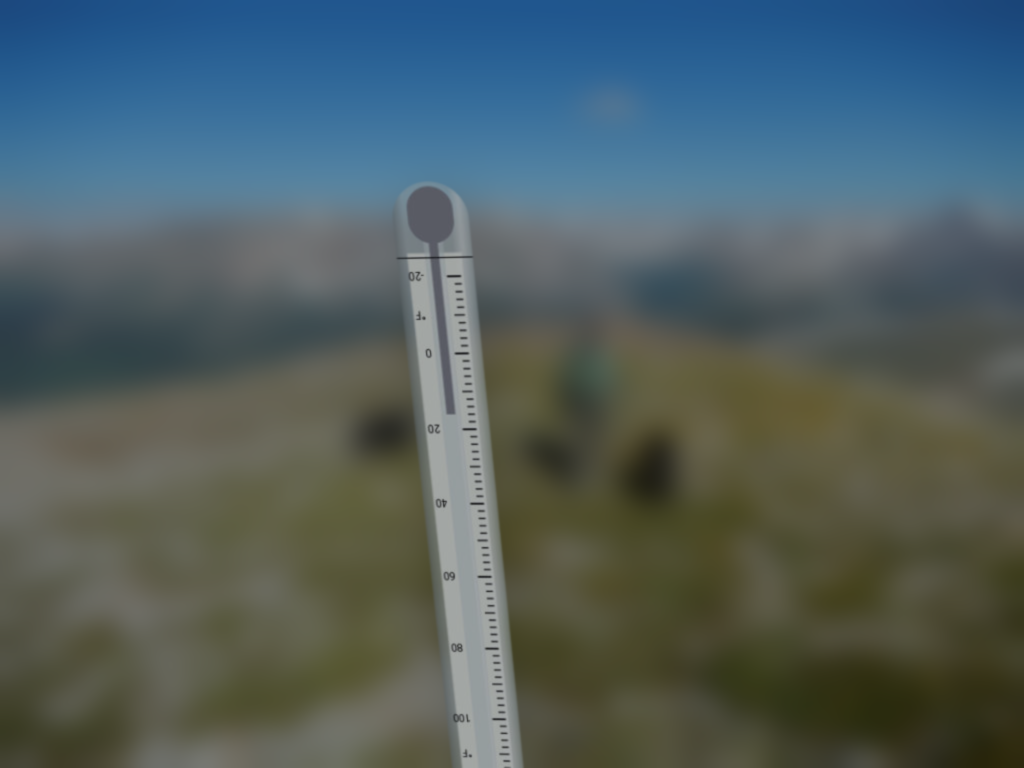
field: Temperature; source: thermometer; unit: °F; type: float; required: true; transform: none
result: 16 °F
